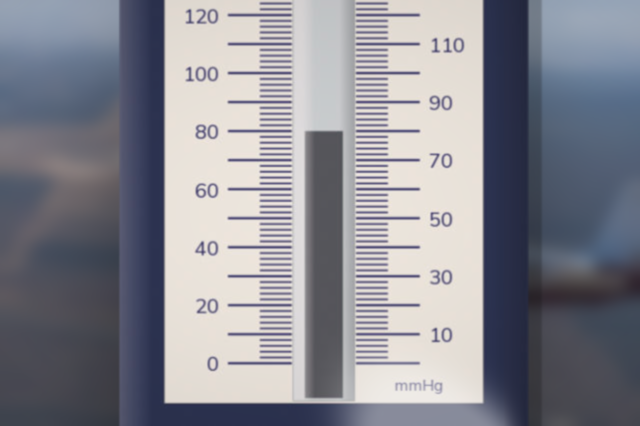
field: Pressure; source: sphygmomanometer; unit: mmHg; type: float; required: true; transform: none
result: 80 mmHg
